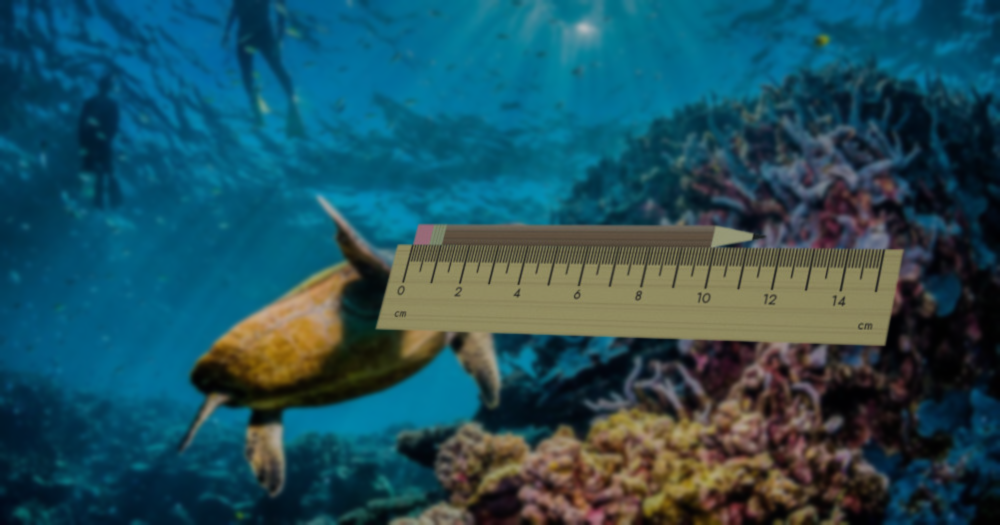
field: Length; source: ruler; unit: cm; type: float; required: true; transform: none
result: 11.5 cm
